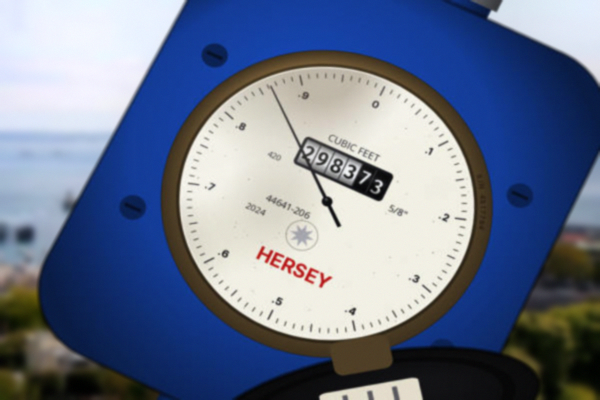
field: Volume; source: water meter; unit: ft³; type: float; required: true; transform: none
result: 298372.86 ft³
